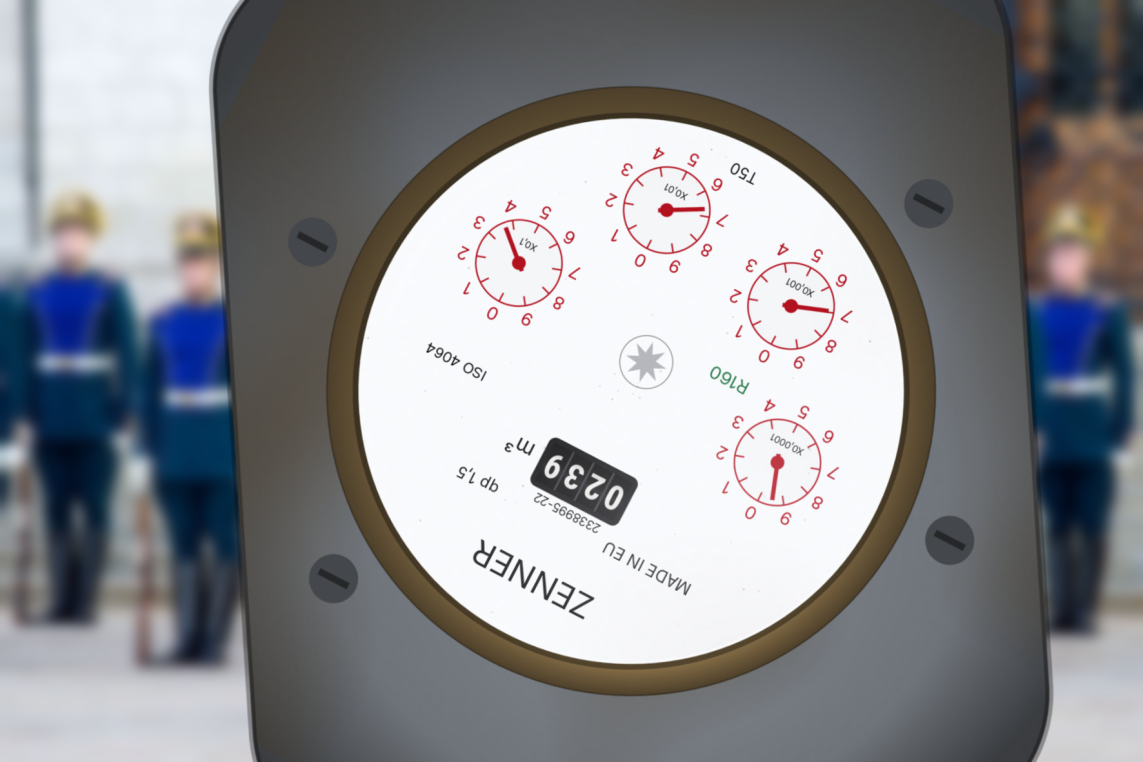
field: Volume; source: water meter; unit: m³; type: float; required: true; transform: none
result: 239.3669 m³
